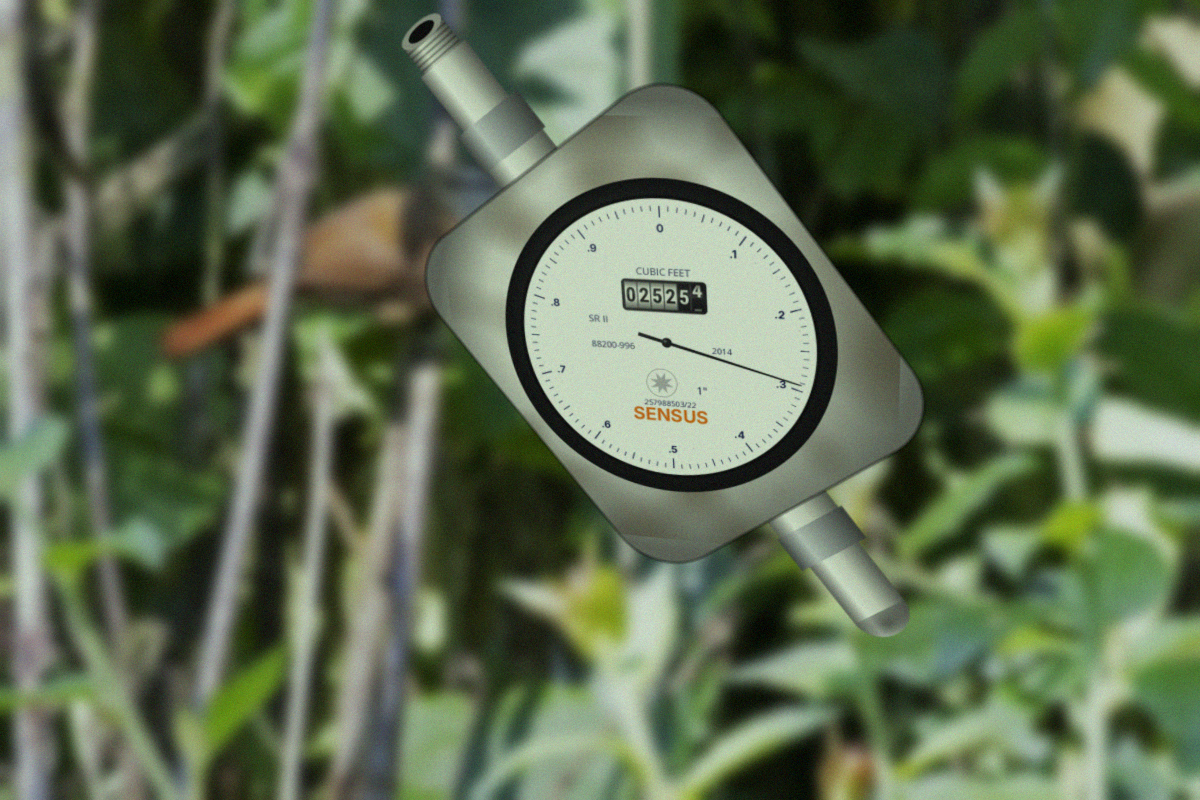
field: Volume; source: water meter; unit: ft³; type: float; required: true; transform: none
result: 25254.29 ft³
